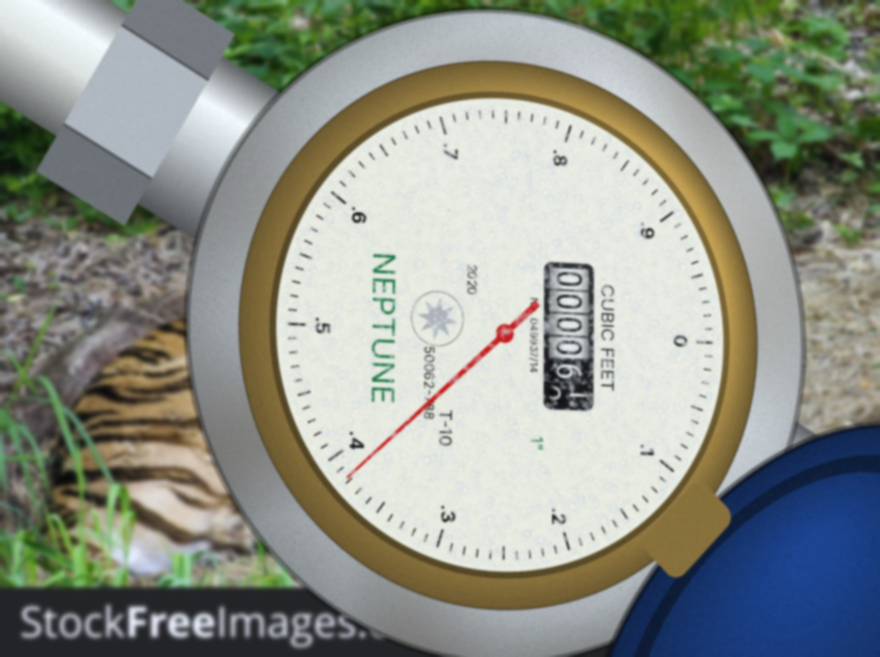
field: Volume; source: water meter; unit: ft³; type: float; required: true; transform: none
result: 61.38 ft³
